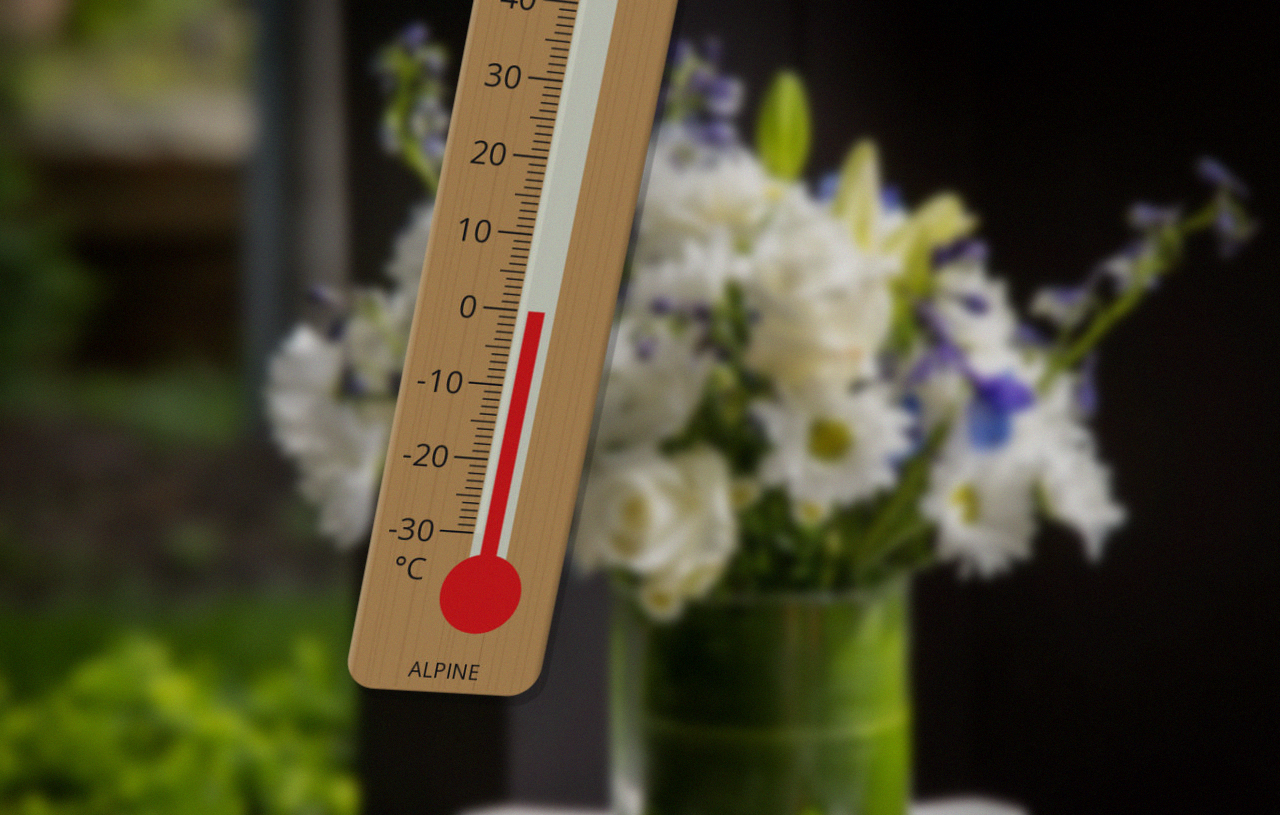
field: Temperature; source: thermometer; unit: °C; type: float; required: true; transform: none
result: 0 °C
